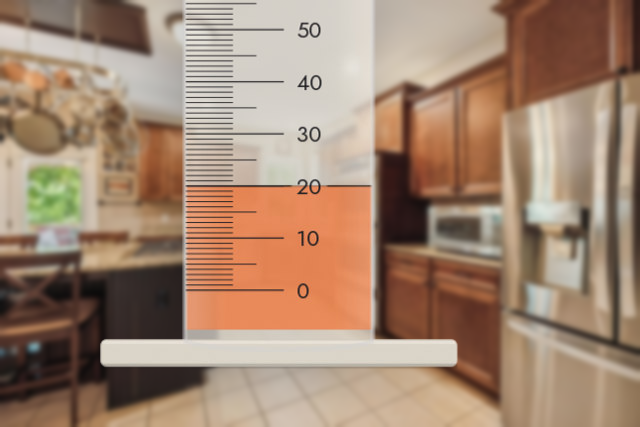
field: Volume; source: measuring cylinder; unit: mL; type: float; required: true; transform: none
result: 20 mL
